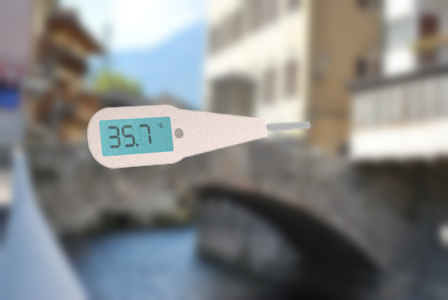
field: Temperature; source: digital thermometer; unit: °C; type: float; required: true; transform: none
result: 35.7 °C
